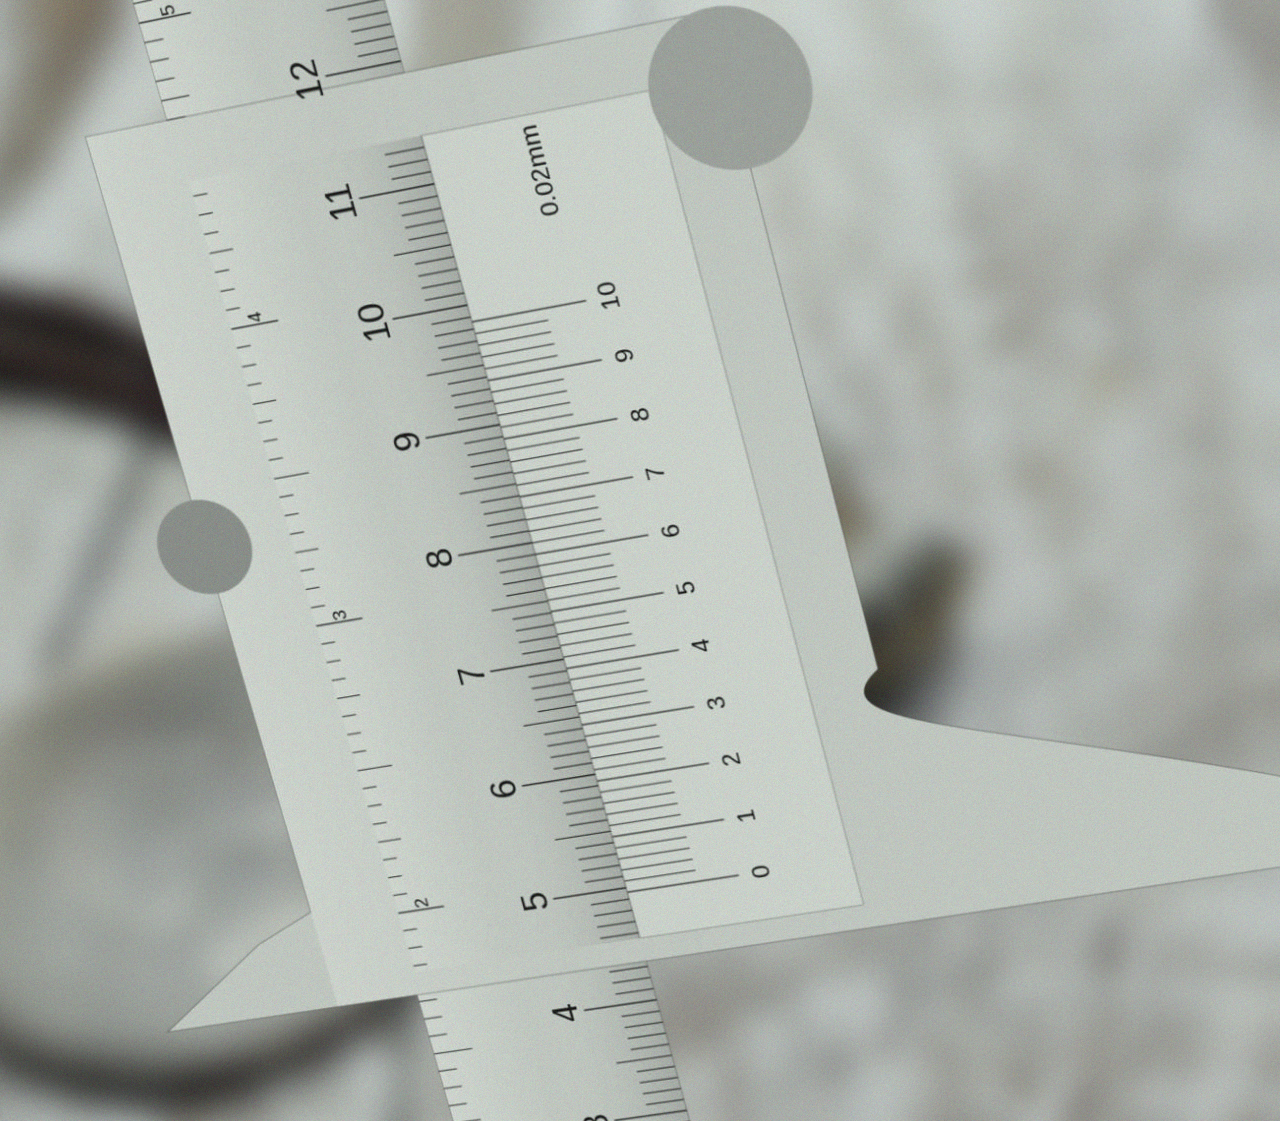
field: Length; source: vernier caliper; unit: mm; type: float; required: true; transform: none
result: 49.6 mm
